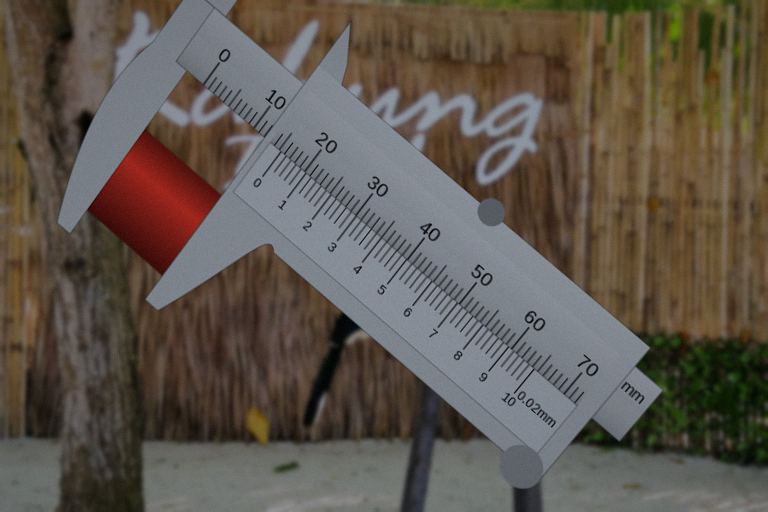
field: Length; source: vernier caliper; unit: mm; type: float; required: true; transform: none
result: 15.4 mm
